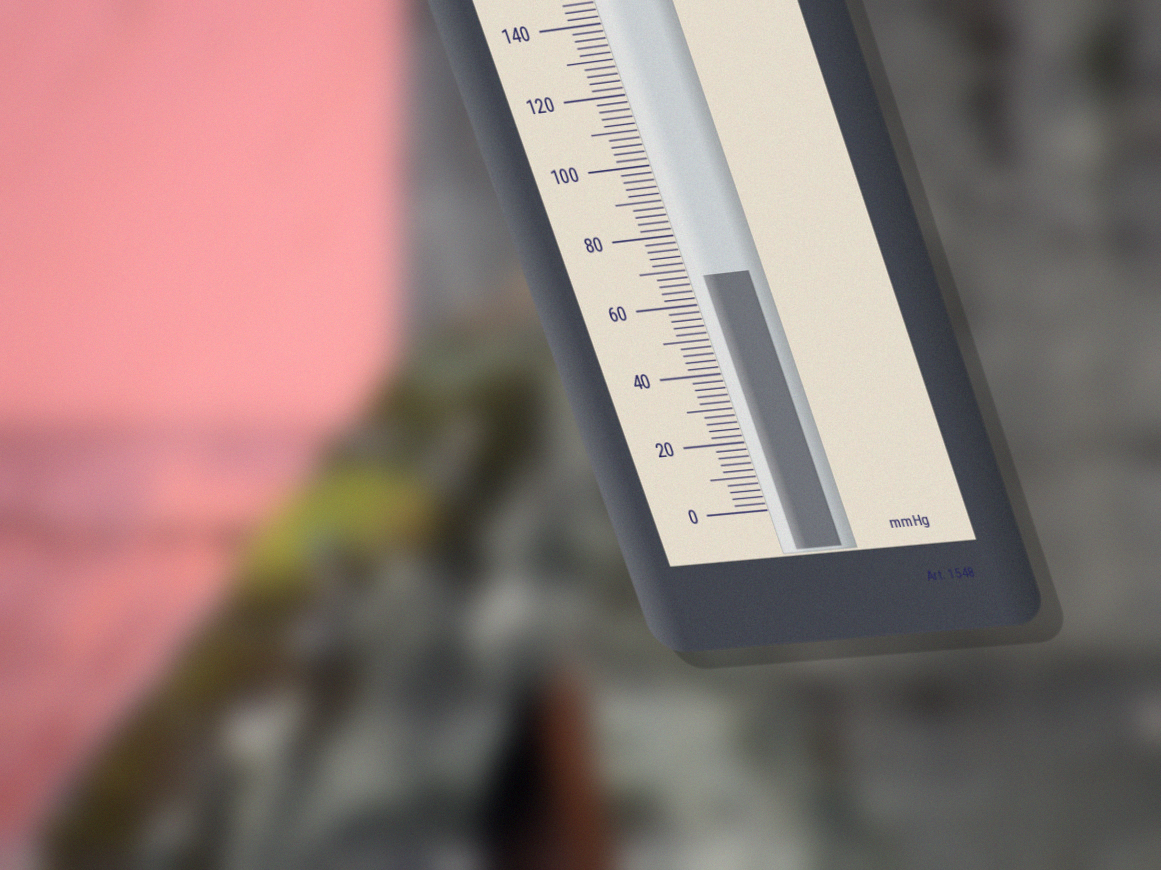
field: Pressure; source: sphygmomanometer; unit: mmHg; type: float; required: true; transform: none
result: 68 mmHg
